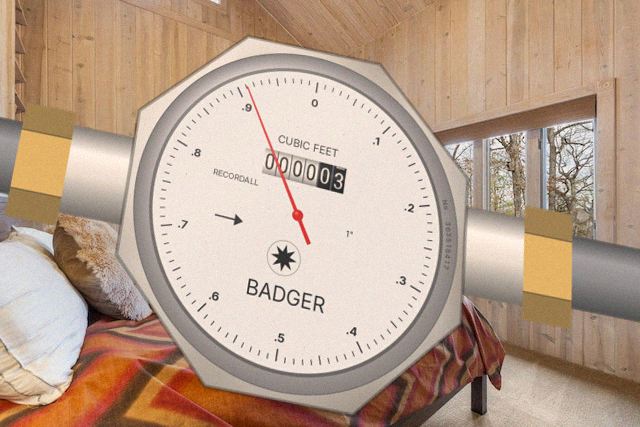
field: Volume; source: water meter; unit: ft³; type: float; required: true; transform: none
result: 2.91 ft³
